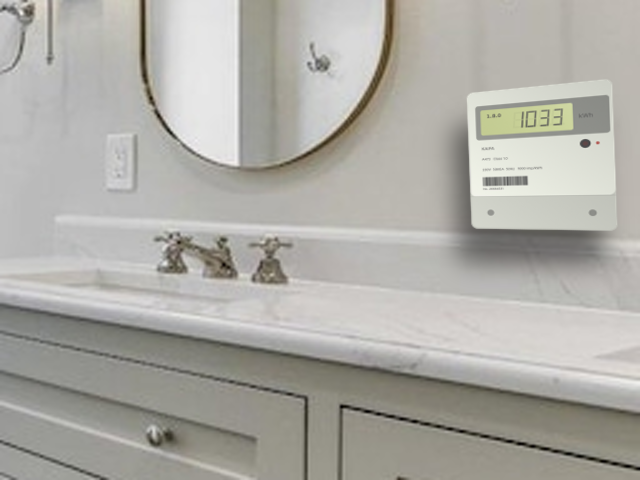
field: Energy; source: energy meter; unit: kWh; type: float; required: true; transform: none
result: 1033 kWh
